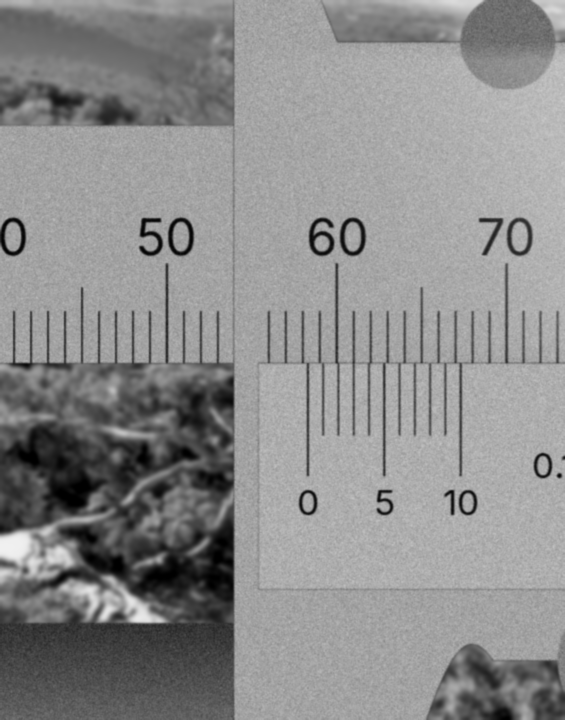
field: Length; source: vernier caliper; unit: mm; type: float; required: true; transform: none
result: 58.3 mm
